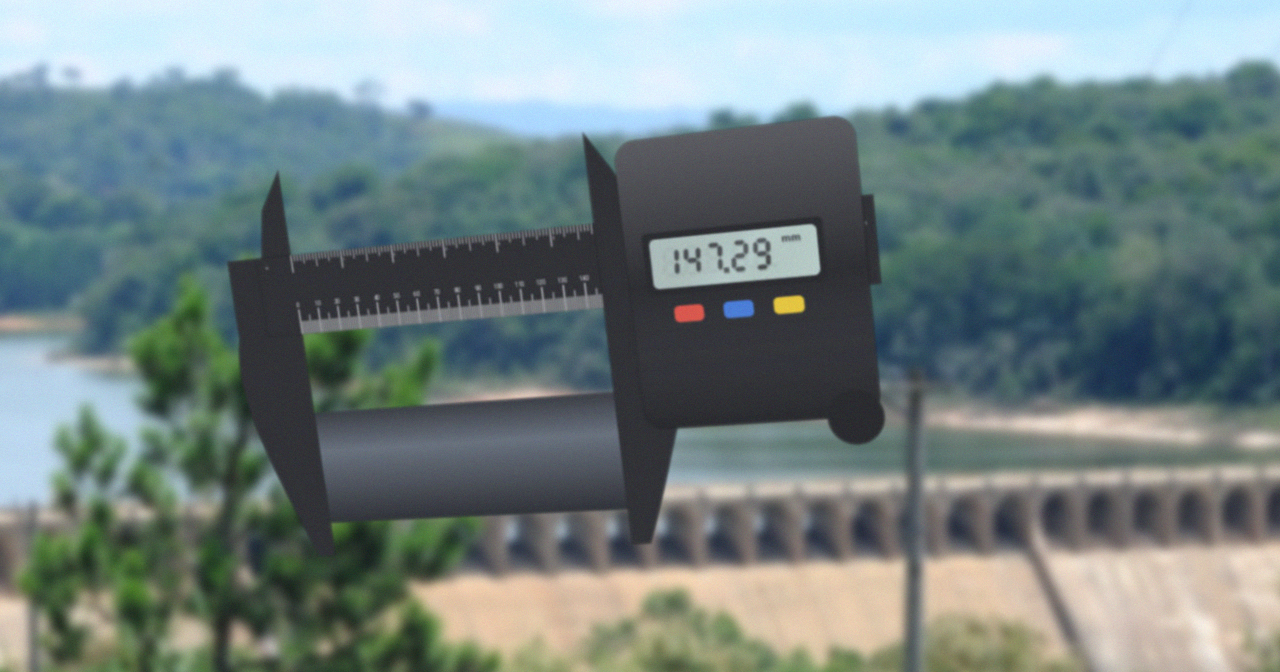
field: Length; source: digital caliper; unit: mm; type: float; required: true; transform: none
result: 147.29 mm
